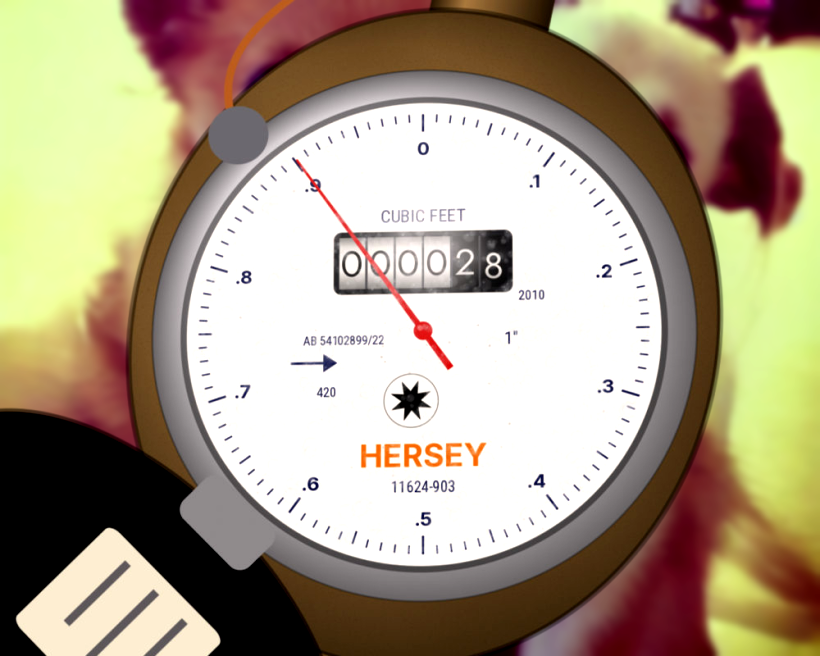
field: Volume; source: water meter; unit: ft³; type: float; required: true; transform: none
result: 27.90 ft³
